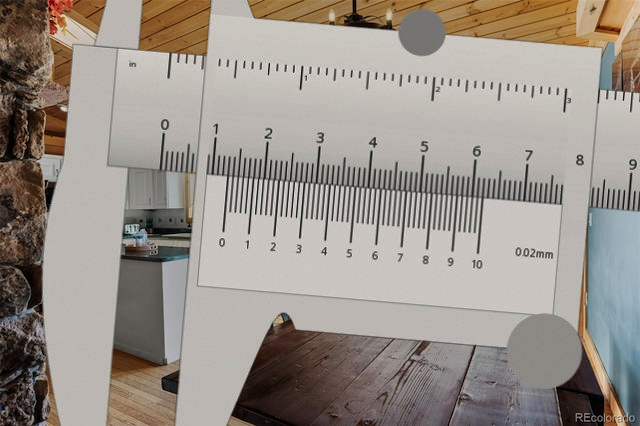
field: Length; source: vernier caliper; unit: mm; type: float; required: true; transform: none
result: 13.0 mm
